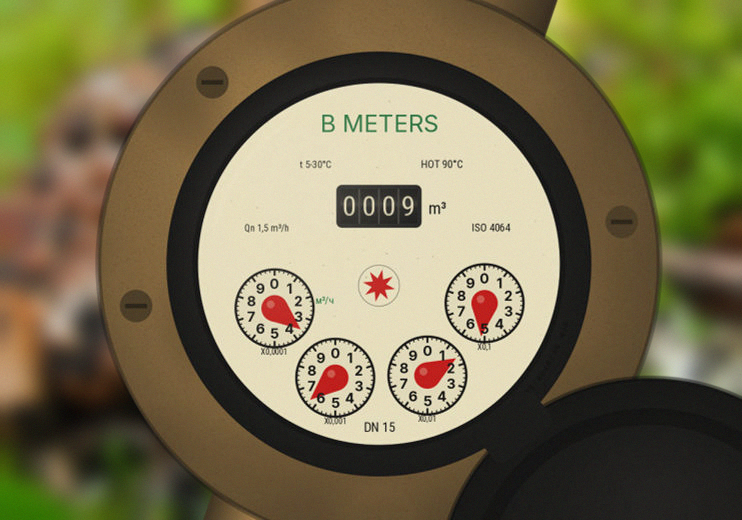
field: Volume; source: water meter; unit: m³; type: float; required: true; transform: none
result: 9.5163 m³
